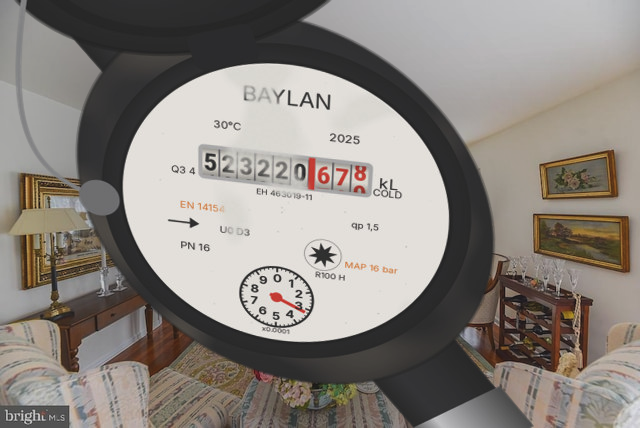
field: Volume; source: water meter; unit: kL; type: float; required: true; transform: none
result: 523220.6783 kL
